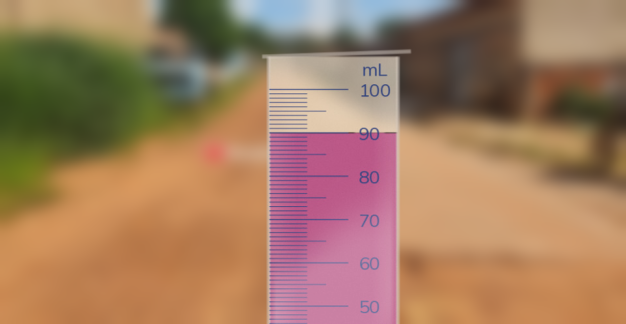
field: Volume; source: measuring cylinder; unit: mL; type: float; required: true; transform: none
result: 90 mL
